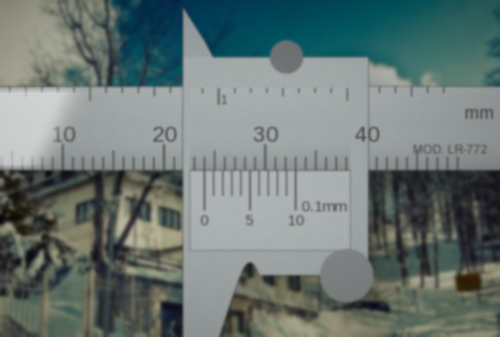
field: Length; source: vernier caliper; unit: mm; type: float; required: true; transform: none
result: 24.0 mm
